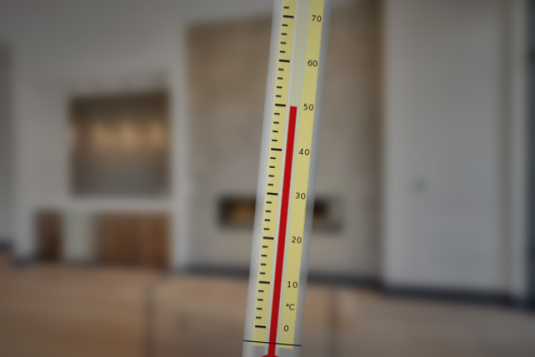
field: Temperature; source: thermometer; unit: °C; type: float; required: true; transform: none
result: 50 °C
